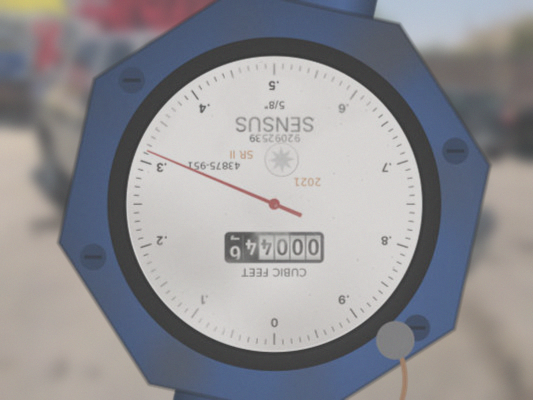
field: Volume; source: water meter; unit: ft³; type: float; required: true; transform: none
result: 446.31 ft³
